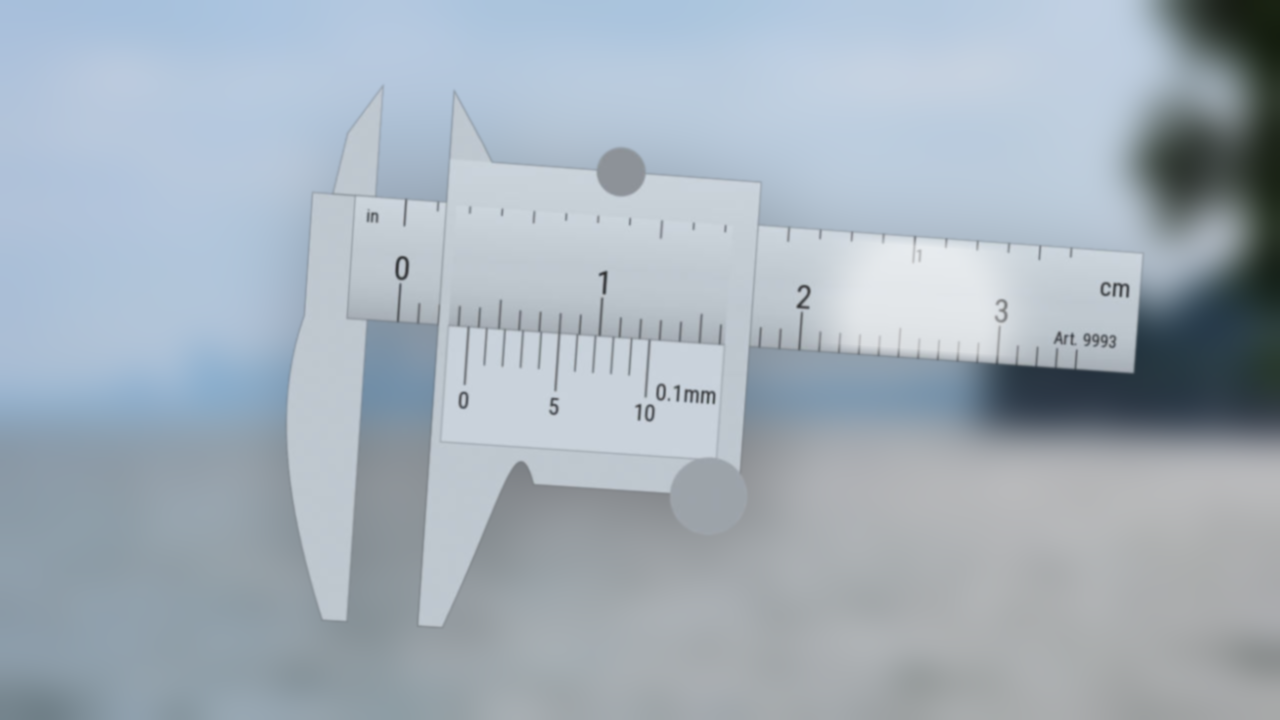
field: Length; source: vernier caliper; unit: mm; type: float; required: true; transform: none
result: 3.5 mm
